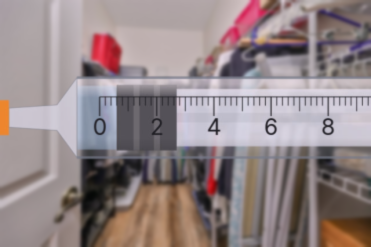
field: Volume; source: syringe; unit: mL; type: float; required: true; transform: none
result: 0.6 mL
